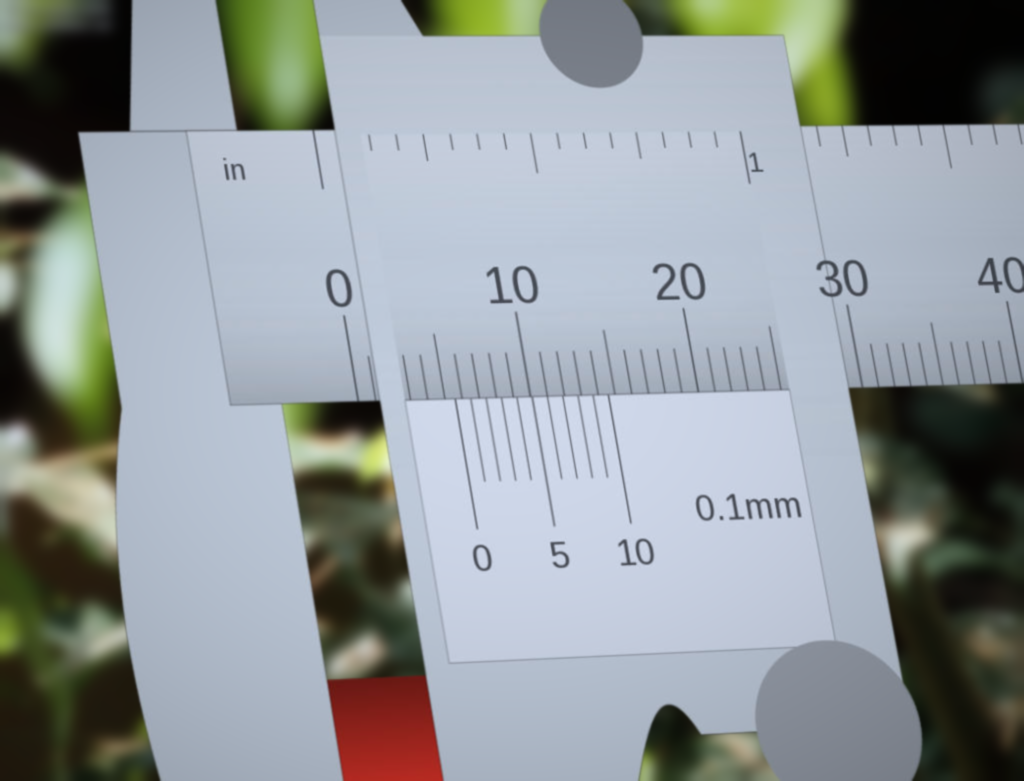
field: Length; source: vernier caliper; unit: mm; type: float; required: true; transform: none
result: 5.6 mm
